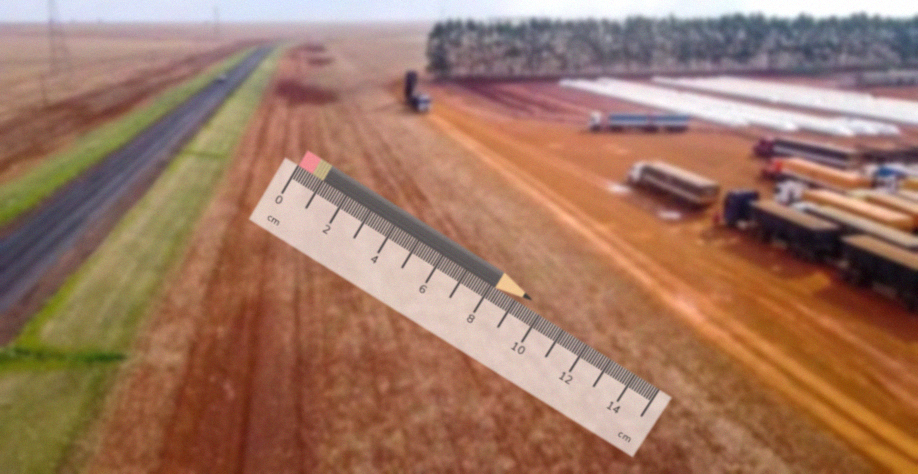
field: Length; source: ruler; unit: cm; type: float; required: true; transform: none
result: 9.5 cm
